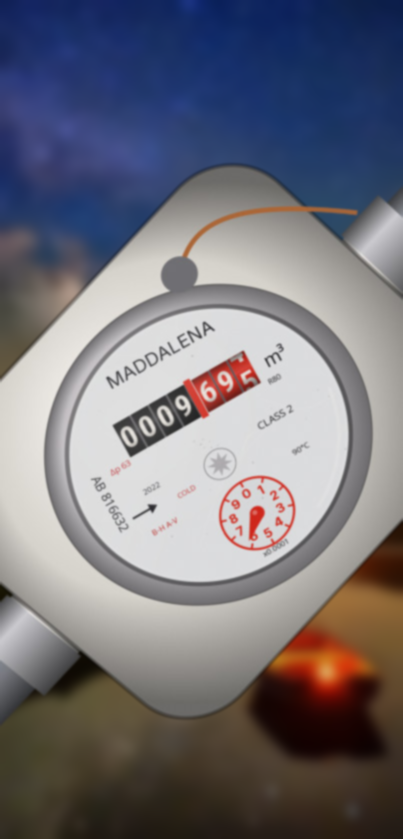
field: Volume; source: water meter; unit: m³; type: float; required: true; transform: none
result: 9.6946 m³
